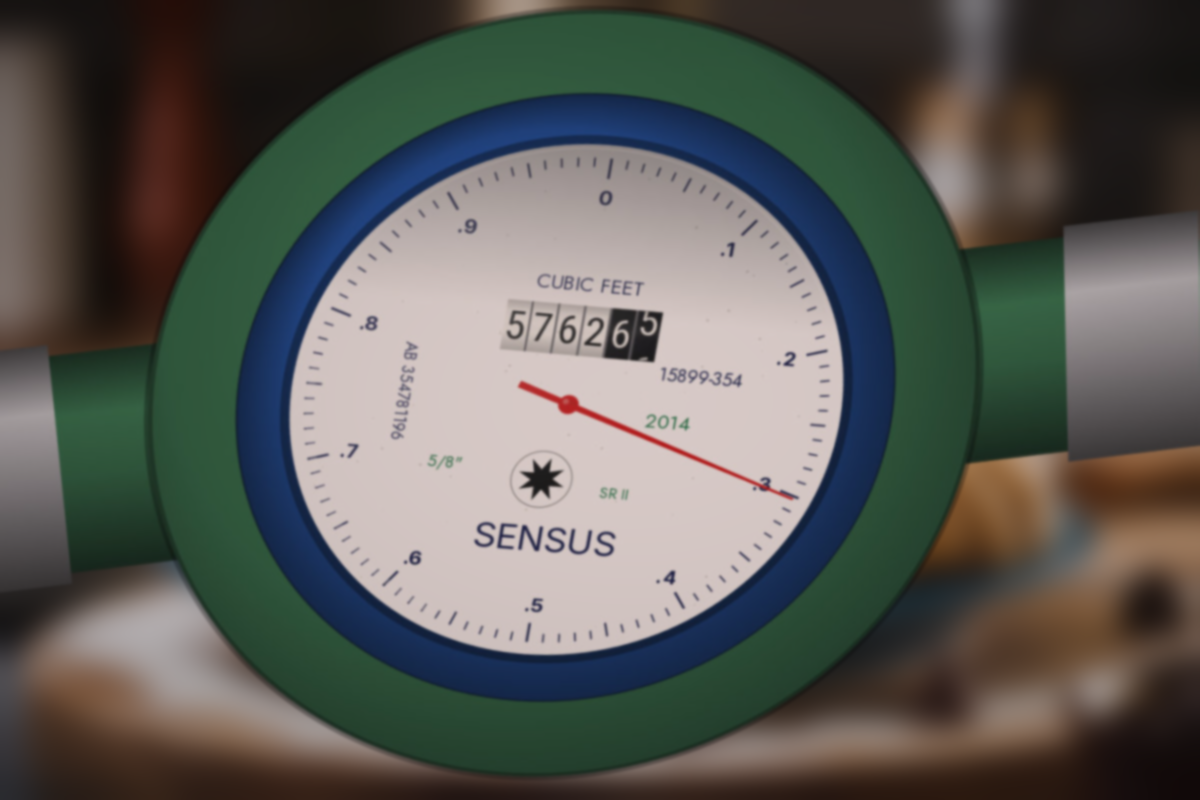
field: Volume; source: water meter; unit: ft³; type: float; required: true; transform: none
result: 576265.30 ft³
